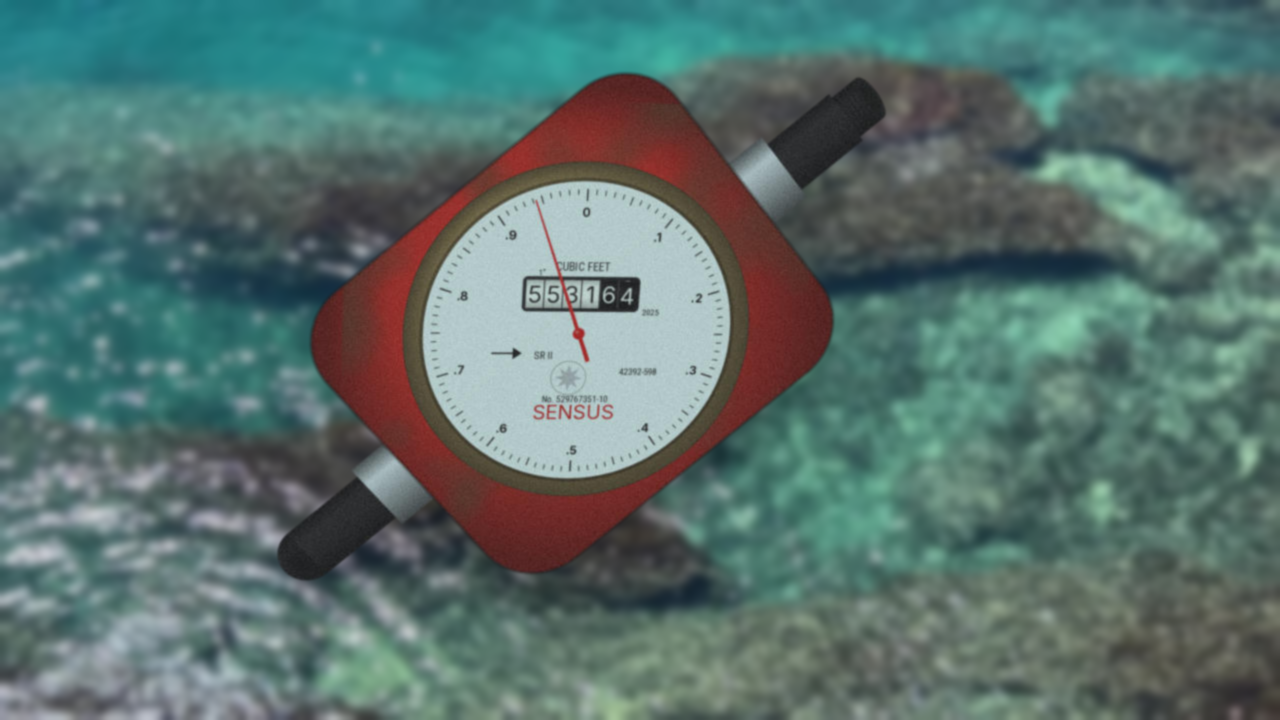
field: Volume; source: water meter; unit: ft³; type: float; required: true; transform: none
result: 553163.94 ft³
